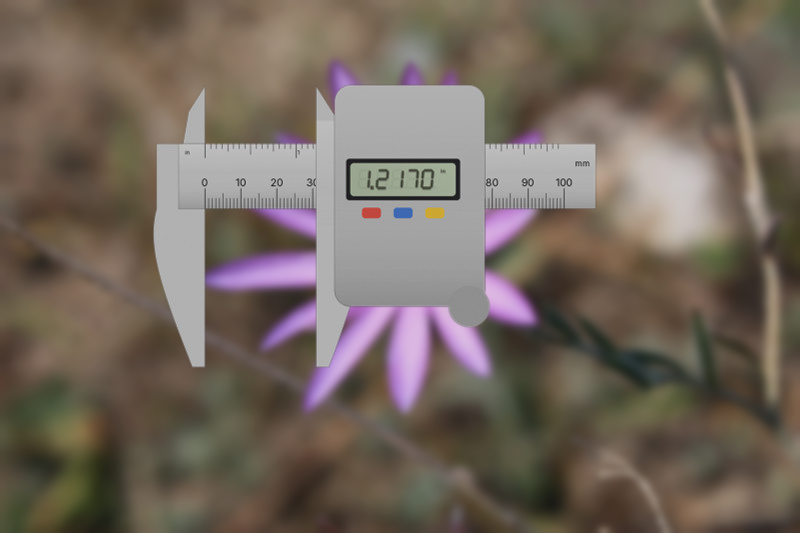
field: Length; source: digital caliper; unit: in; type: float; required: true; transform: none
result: 1.2170 in
